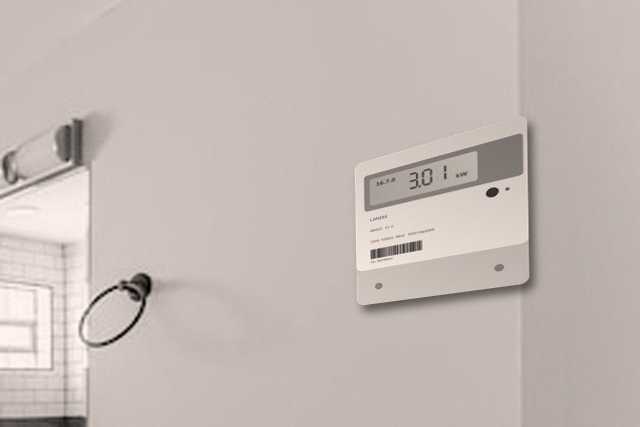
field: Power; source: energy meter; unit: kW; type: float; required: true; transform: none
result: 3.01 kW
